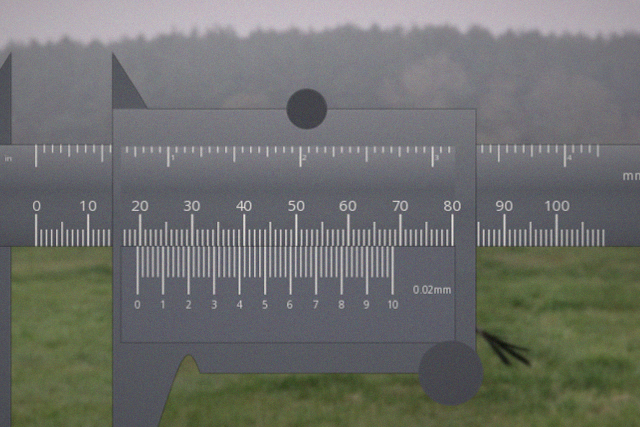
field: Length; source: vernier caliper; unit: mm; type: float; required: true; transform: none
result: 19.5 mm
